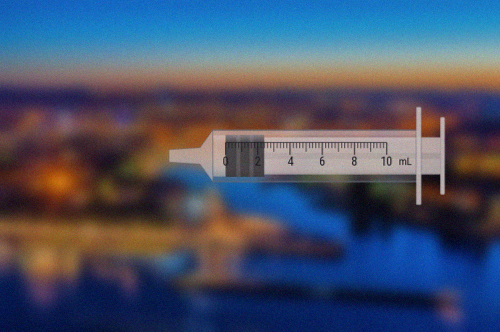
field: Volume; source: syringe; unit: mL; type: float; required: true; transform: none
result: 0 mL
